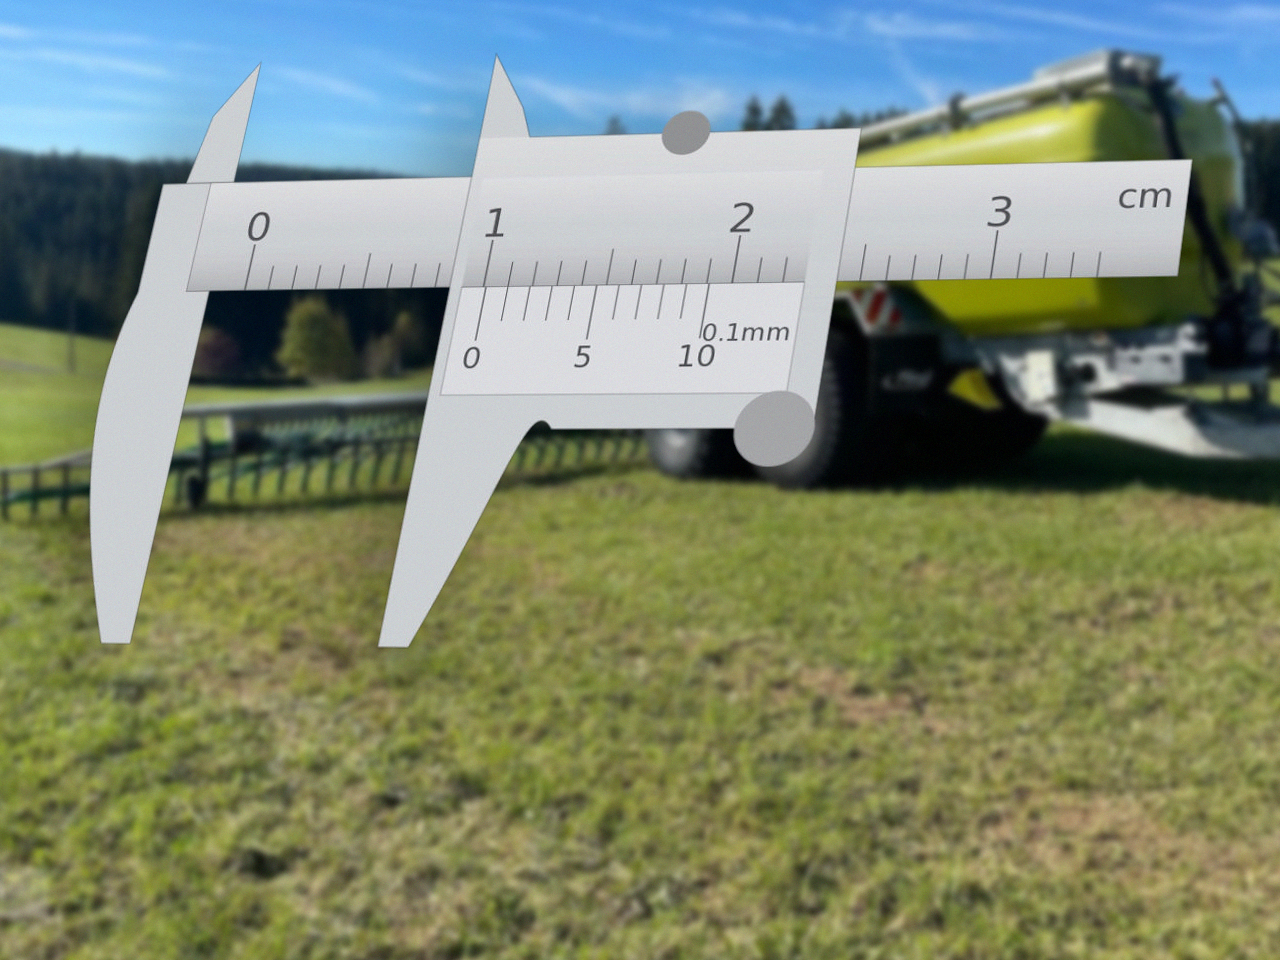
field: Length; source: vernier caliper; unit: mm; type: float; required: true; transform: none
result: 10.1 mm
